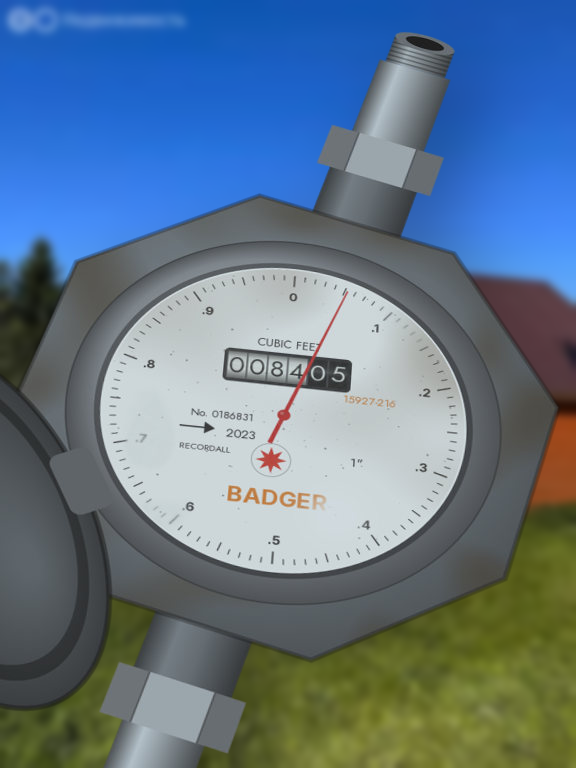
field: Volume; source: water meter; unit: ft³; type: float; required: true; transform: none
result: 8405.05 ft³
